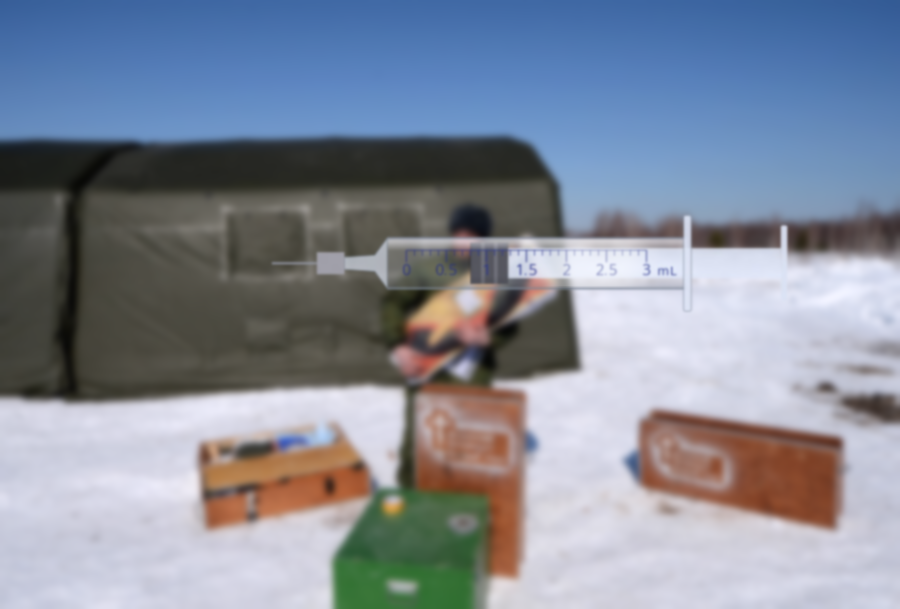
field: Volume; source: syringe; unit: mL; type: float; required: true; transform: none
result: 0.8 mL
